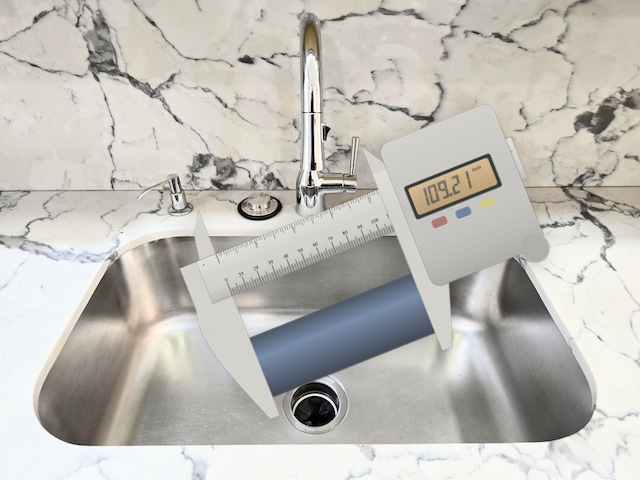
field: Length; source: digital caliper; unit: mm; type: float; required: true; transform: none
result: 109.21 mm
